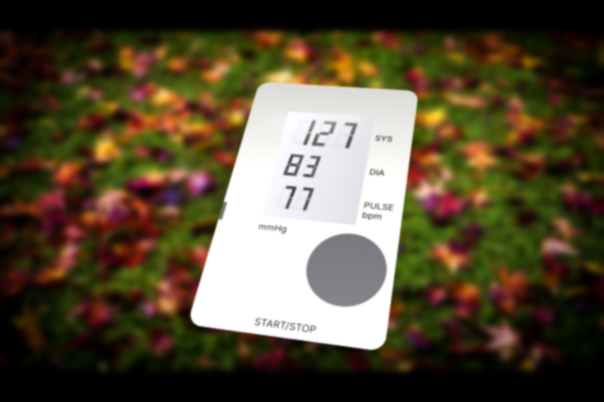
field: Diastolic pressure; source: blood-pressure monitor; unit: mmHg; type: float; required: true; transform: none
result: 83 mmHg
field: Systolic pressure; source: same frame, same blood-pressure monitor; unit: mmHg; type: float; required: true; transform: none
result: 127 mmHg
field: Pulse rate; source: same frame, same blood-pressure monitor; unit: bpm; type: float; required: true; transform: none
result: 77 bpm
